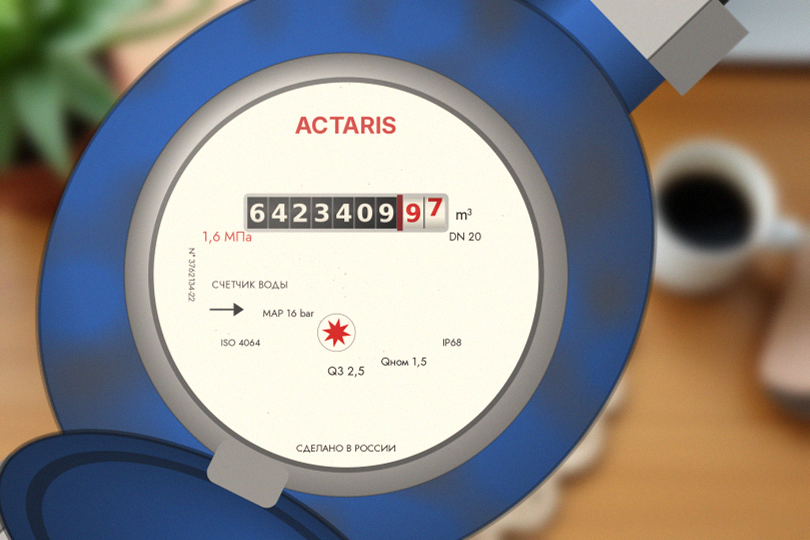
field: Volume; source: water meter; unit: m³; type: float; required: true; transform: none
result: 6423409.97 m³
